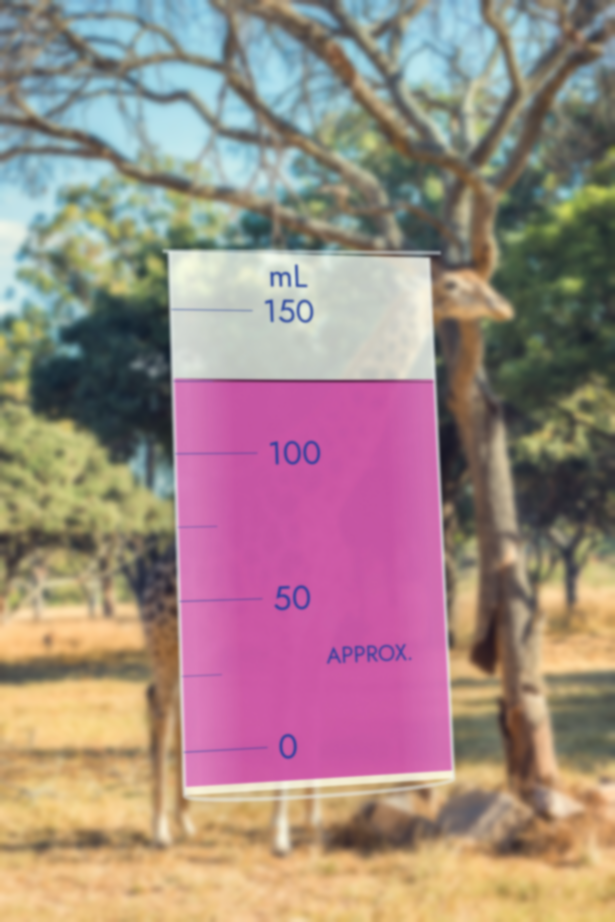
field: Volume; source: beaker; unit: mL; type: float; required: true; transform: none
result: 125 mL
